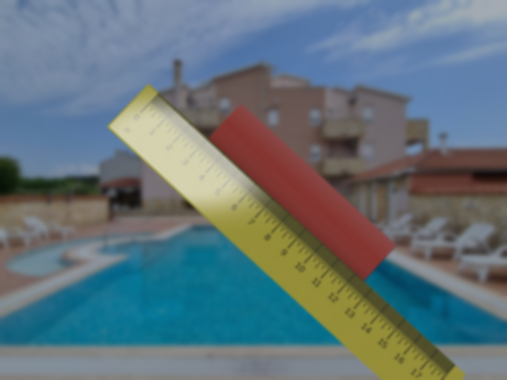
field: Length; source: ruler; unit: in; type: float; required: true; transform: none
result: 9.5 in
